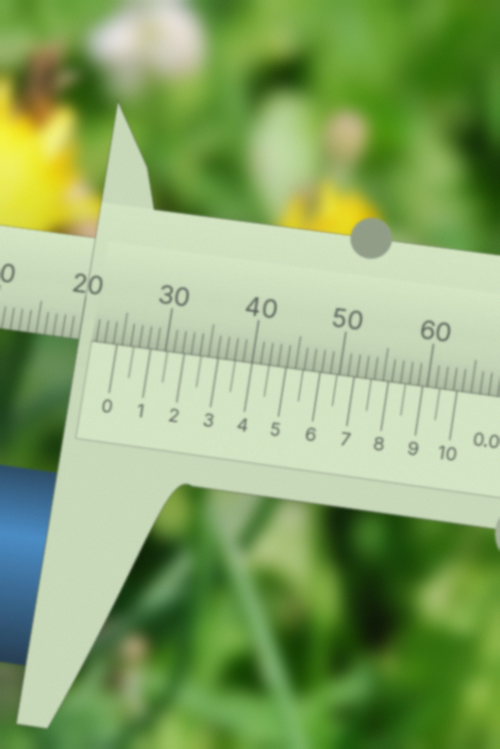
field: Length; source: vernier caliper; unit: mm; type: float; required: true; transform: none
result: 24.4 mm
